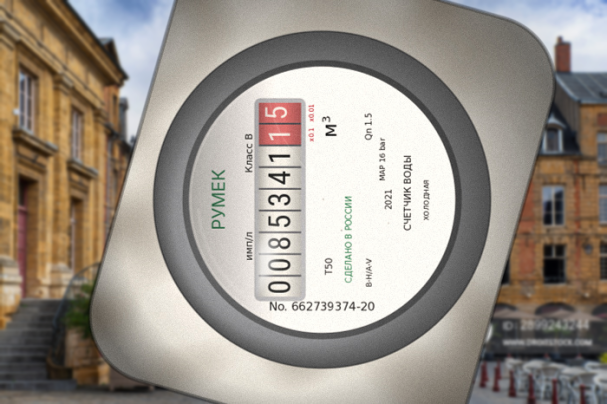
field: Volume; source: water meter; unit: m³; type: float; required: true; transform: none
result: 85341.15 m³
